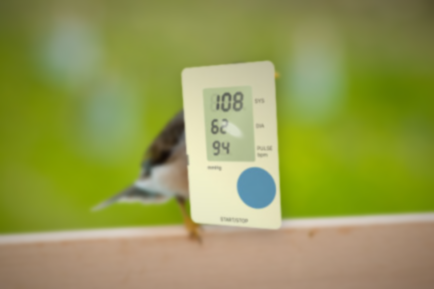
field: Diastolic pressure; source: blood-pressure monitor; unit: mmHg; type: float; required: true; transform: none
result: 62 mmHg
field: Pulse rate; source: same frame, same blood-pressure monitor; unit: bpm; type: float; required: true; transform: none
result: 94 bpm
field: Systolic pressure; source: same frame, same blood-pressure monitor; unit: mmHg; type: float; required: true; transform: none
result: 108 mmHg
